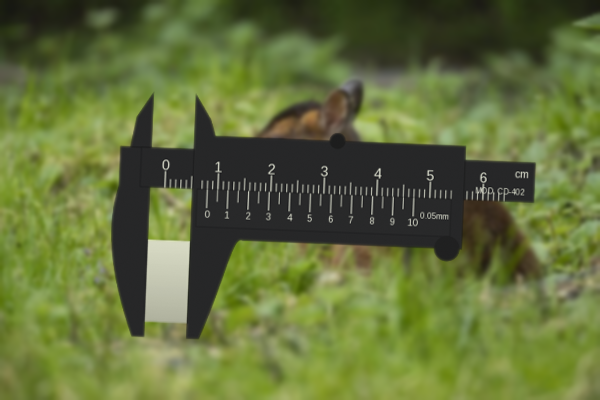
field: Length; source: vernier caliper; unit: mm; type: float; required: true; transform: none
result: 8.0 mm
